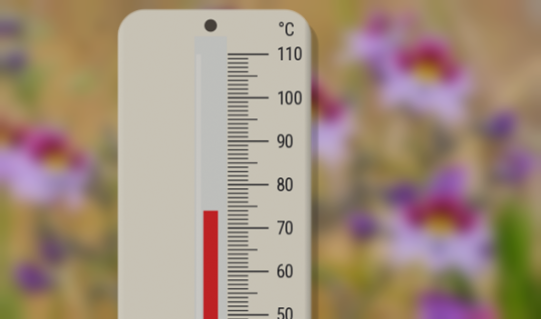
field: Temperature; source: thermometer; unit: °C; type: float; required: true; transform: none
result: 74 °C
